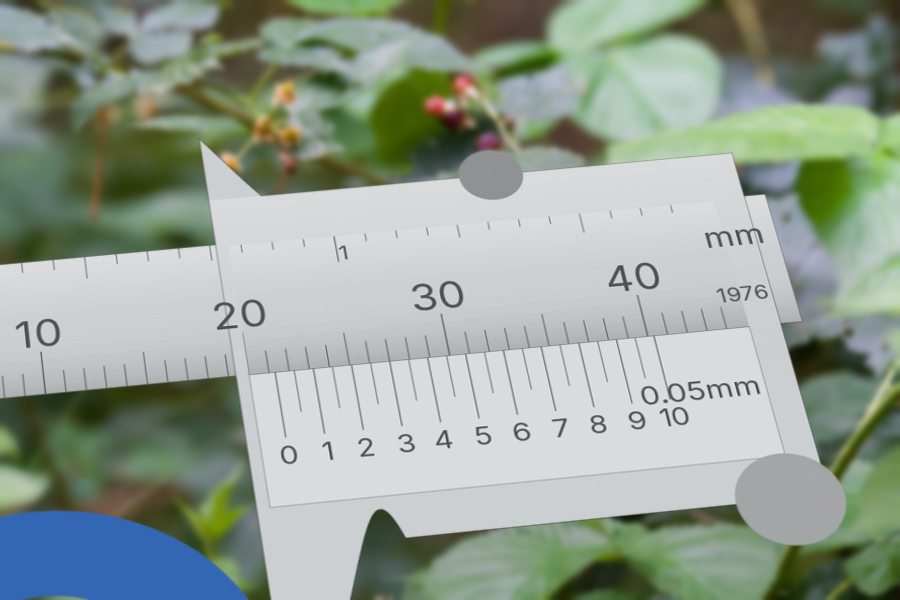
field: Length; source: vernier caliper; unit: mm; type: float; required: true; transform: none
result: 21.3 mm
